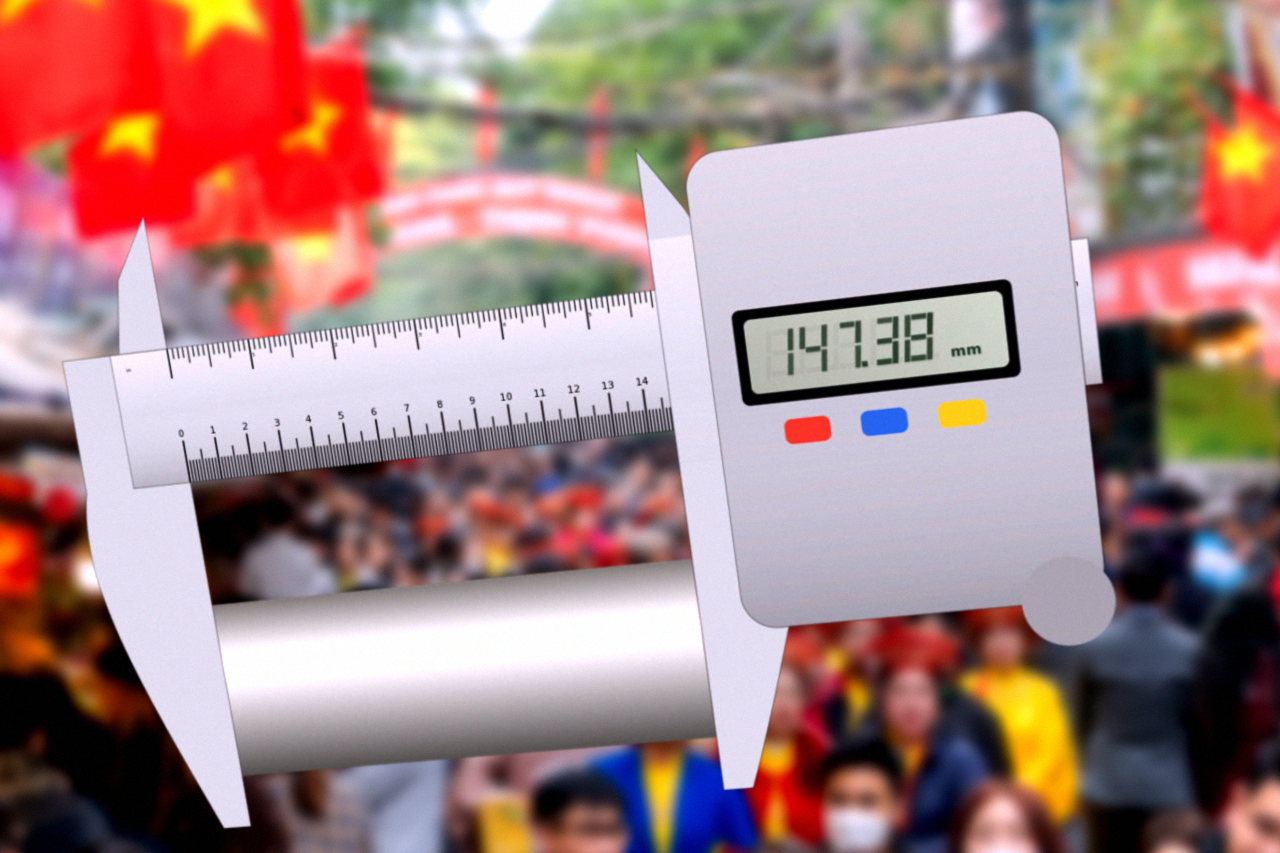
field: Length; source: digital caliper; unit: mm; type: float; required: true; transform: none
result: 147.38 mm
